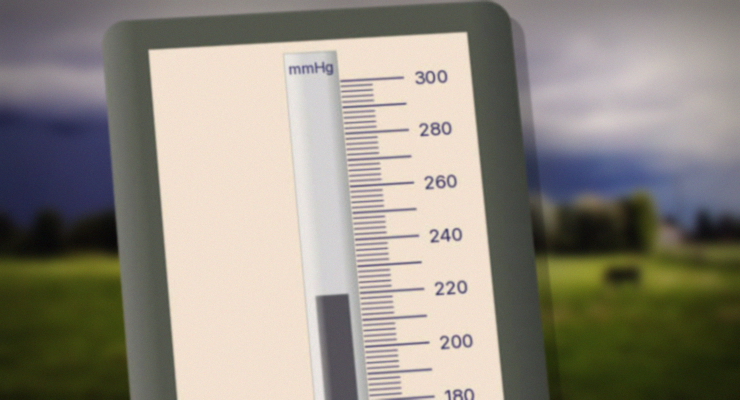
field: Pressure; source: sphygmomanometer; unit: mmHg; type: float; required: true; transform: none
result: 220 mmHg
